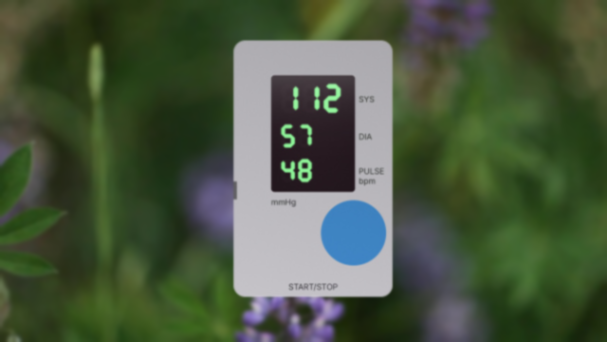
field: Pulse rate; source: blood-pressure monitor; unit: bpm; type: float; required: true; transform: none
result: 48 bpm
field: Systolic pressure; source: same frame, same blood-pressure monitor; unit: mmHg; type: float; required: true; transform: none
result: 112 mmHg
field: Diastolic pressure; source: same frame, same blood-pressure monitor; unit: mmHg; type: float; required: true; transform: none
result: 57 mmHg
